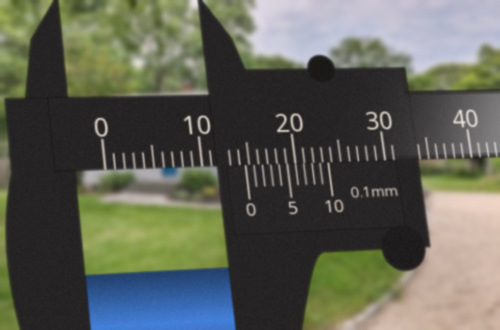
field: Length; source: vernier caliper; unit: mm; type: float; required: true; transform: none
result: 14.6 mm
